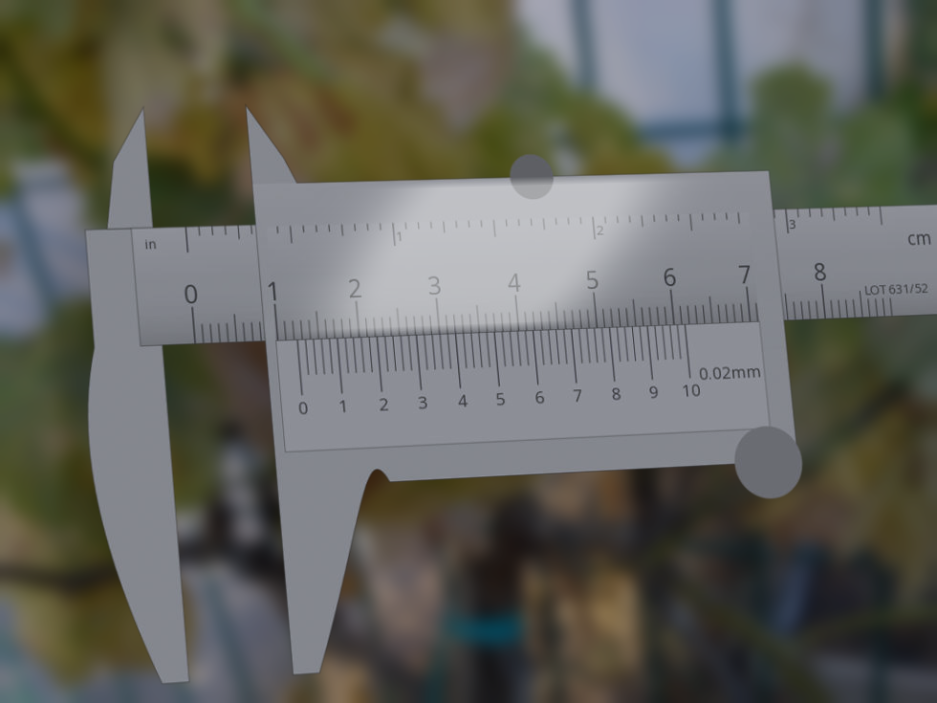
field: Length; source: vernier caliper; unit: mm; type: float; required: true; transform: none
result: 12.4 mm
